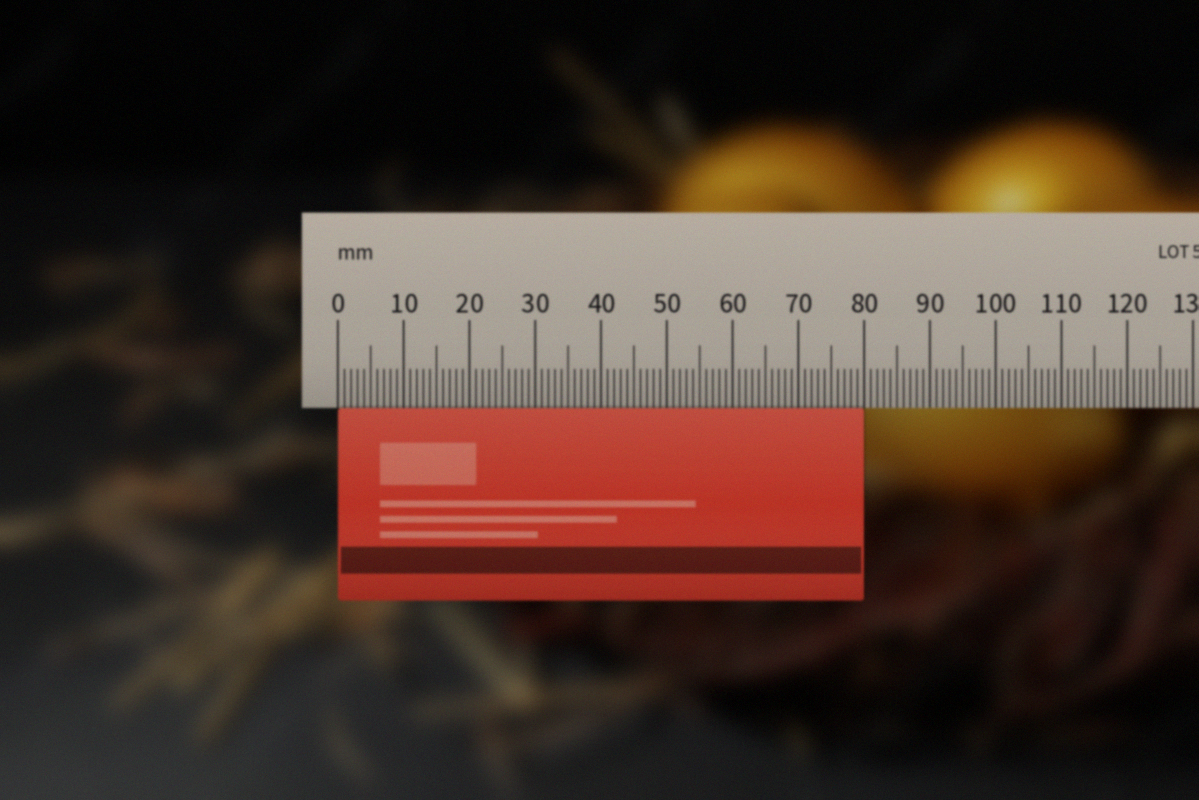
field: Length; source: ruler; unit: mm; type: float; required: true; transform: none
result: 80 mm
